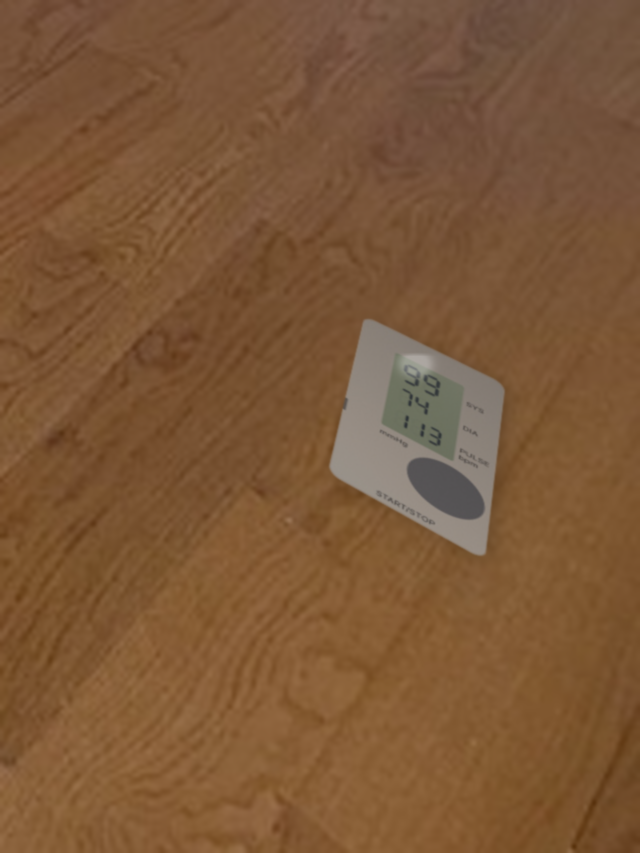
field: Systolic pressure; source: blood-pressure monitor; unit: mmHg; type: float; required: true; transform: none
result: 99 mmHg
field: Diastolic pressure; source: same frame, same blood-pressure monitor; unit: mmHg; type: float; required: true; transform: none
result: 74 mmHg
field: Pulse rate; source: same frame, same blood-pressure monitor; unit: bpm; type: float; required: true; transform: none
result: 113 bpm
